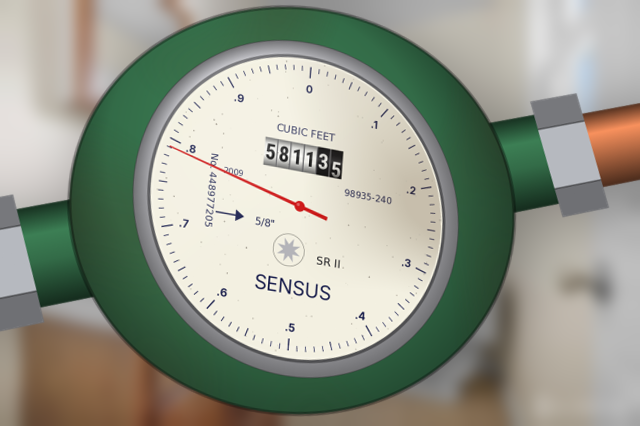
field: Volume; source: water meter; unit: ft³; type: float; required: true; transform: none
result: 581134.79 ft³
